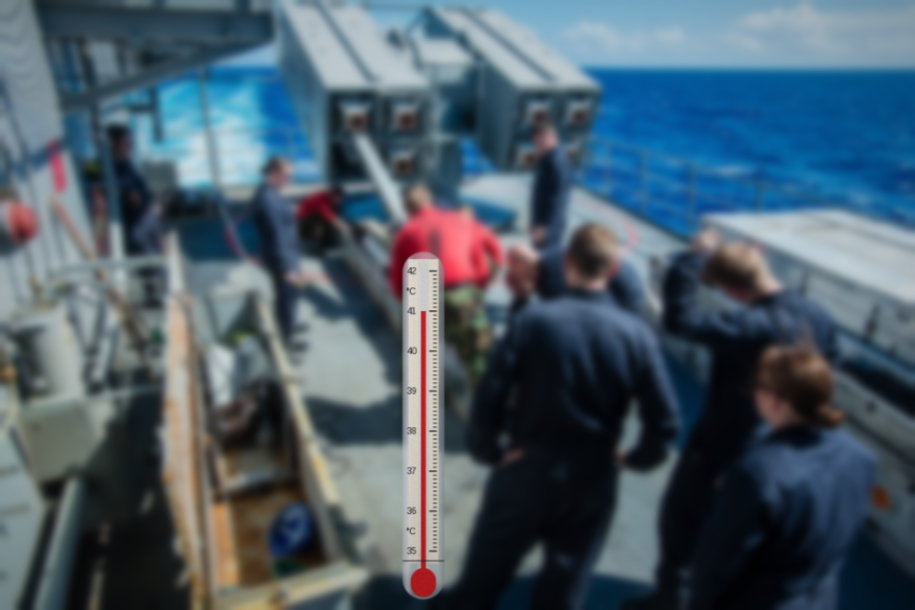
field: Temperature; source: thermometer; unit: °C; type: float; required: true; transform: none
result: 41 °C
